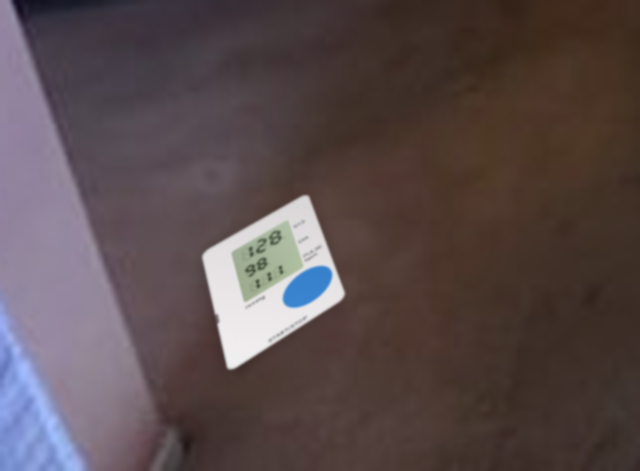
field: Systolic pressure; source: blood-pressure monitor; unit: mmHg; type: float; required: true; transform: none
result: 128 mmHg
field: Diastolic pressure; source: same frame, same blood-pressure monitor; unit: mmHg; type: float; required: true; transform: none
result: 98 mmHg
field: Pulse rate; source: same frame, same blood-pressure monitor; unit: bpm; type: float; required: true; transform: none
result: 111 bpm
